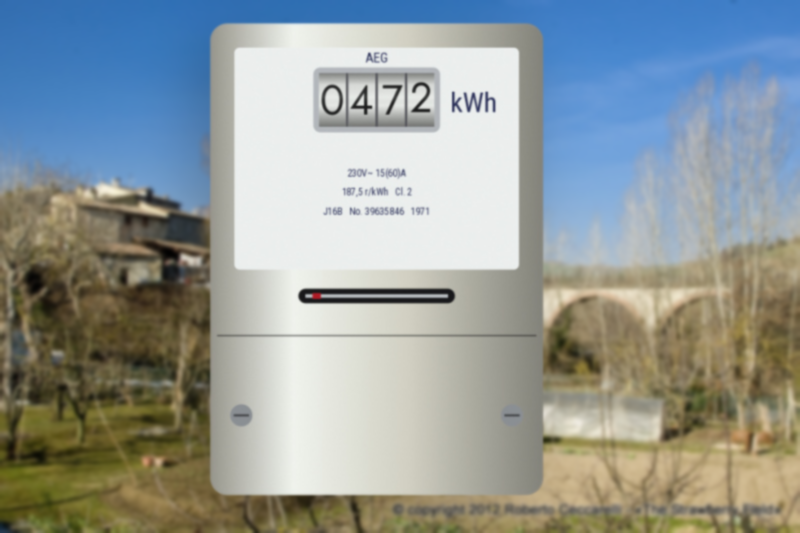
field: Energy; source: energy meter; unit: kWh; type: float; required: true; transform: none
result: 472 kWh
